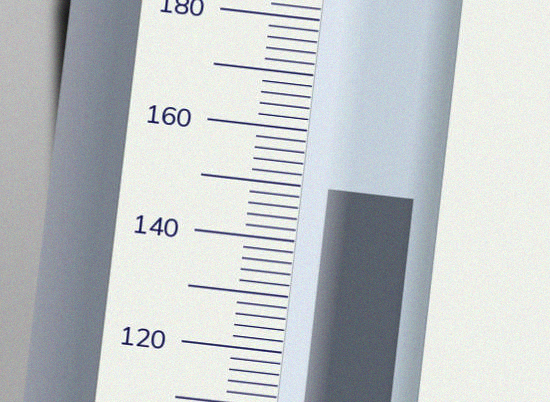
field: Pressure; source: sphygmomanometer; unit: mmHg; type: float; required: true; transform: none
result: 150 mmHg
